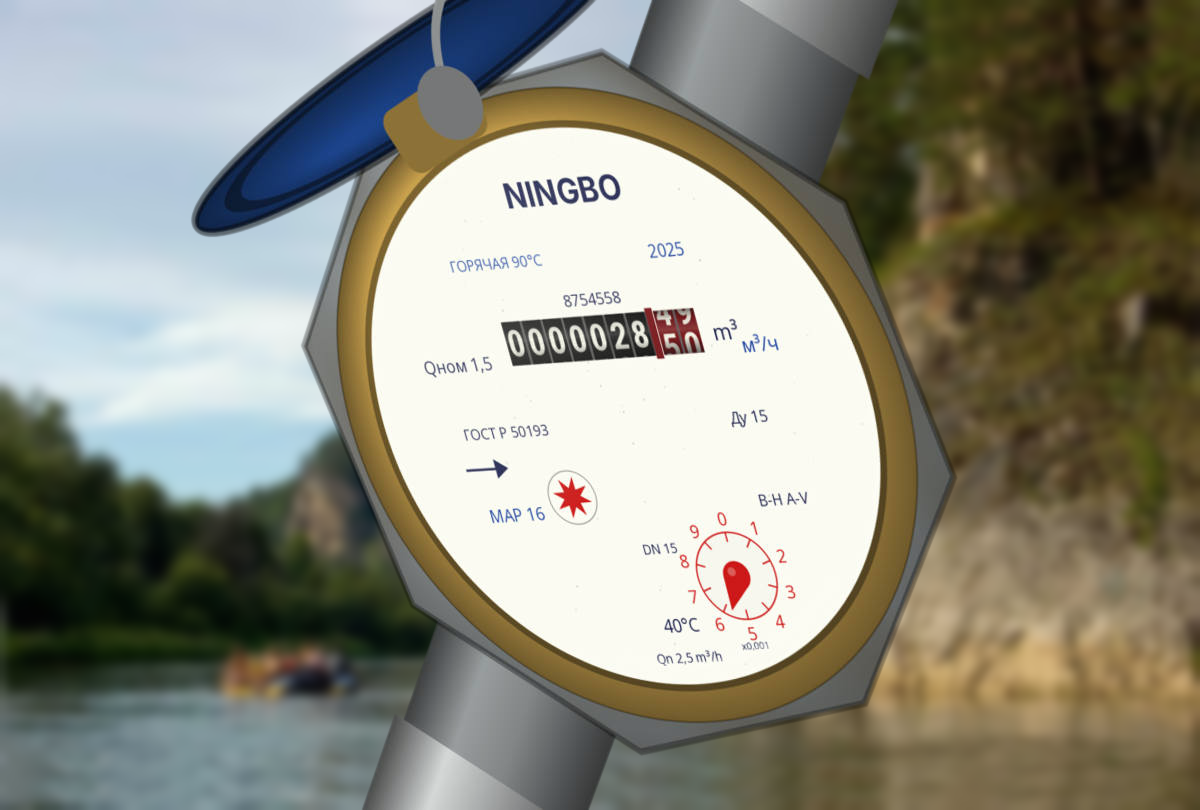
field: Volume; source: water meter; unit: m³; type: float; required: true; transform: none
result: 28.495 m³
